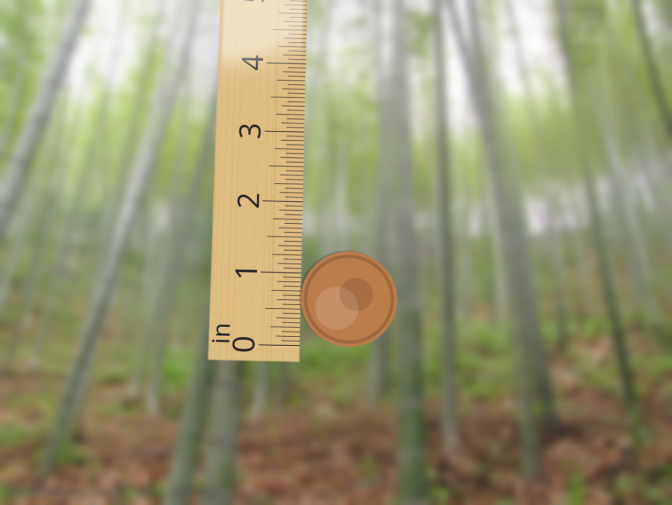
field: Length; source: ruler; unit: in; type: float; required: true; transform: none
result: 1.3125 in
